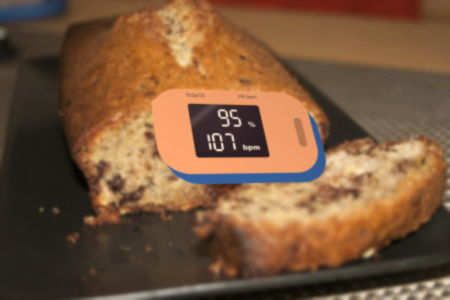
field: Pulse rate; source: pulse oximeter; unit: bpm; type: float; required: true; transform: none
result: 107 bpm
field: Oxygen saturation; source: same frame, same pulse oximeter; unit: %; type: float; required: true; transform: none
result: 95 %
